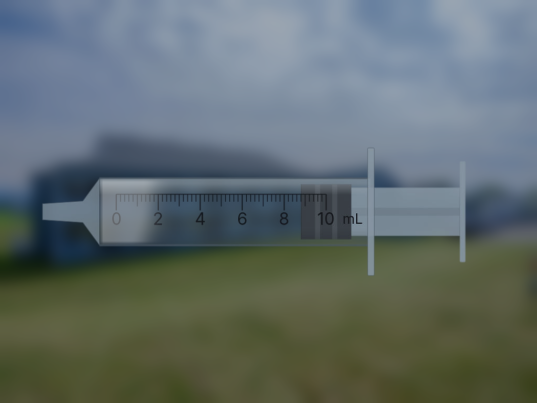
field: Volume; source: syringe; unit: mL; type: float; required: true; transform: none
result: 8.8 mL
